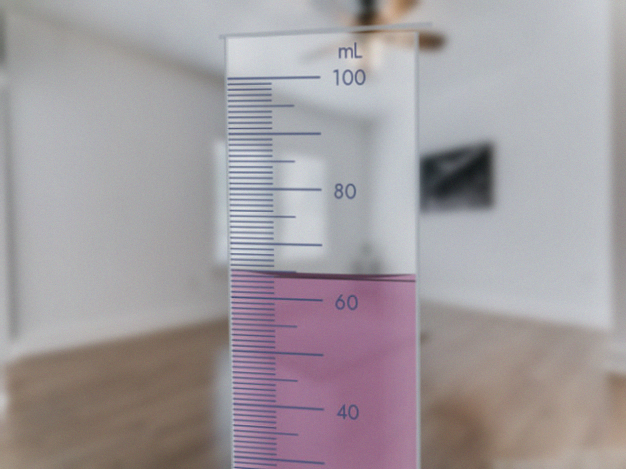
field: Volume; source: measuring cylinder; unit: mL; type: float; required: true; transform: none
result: 64 mL
